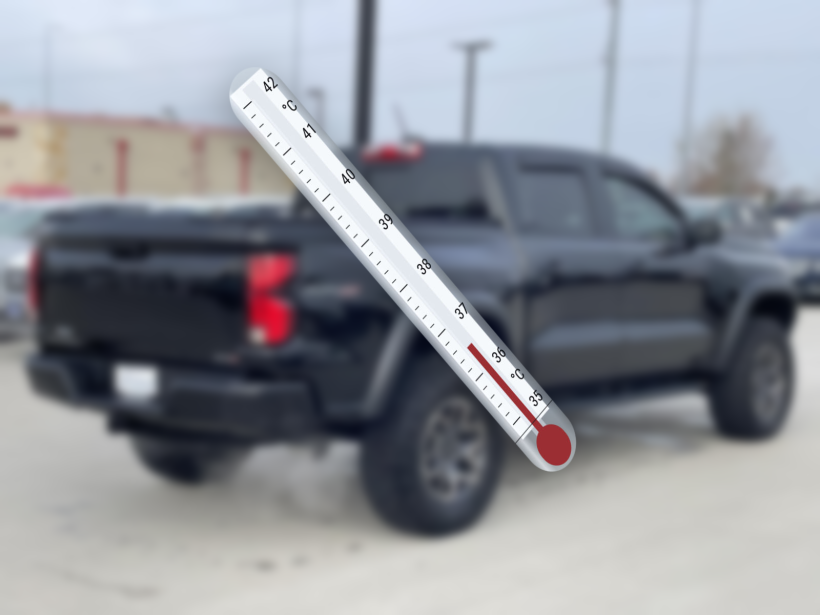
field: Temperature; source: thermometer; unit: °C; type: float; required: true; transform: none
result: 36.5 °C
